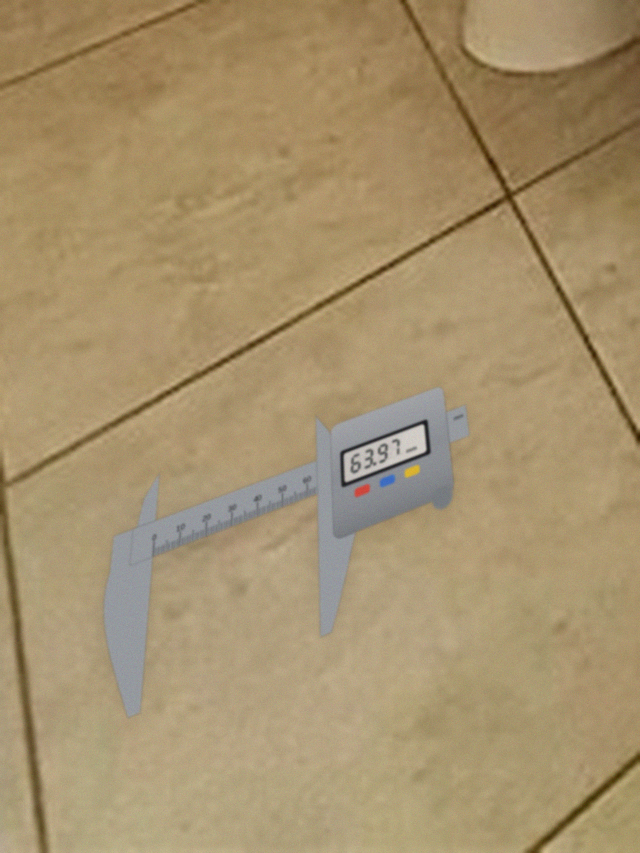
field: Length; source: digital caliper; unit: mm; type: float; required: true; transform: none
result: 63.97 mm
